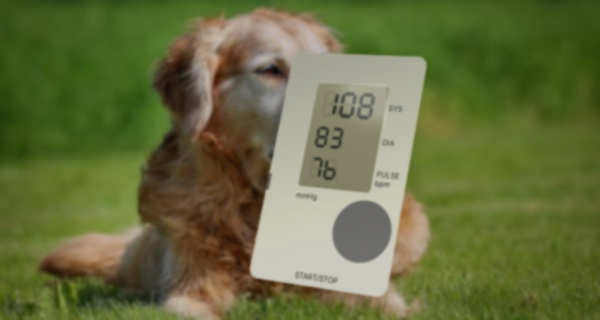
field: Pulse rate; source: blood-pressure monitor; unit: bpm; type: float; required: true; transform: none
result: 76 bpm
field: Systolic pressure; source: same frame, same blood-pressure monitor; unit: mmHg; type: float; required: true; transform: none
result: 108 mmHg
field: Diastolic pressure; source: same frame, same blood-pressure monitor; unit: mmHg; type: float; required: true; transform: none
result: 83 mmHg
